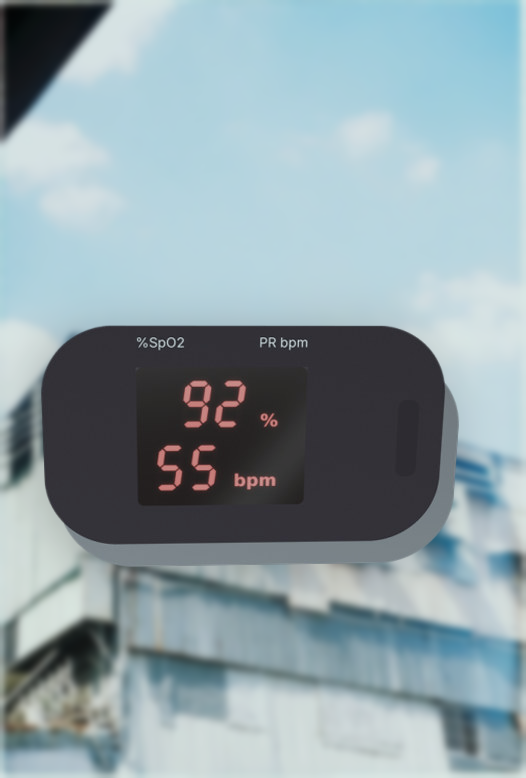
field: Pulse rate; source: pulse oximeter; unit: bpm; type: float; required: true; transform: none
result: 55 bpm
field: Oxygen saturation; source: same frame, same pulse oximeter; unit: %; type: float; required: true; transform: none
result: 92 %
